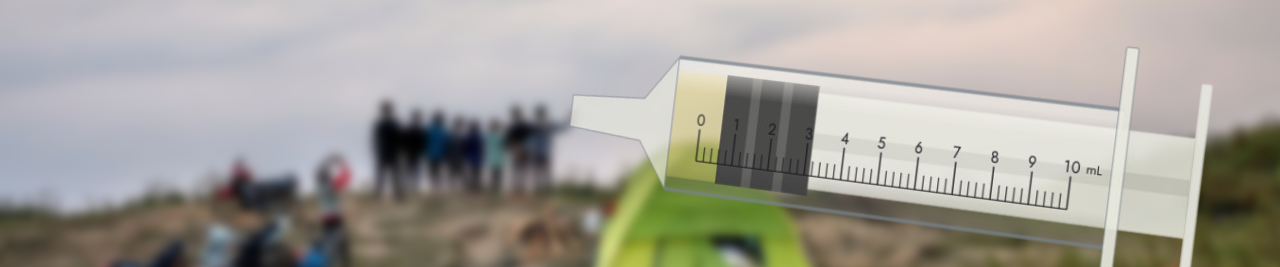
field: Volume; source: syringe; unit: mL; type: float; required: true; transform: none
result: 0.6 mL
